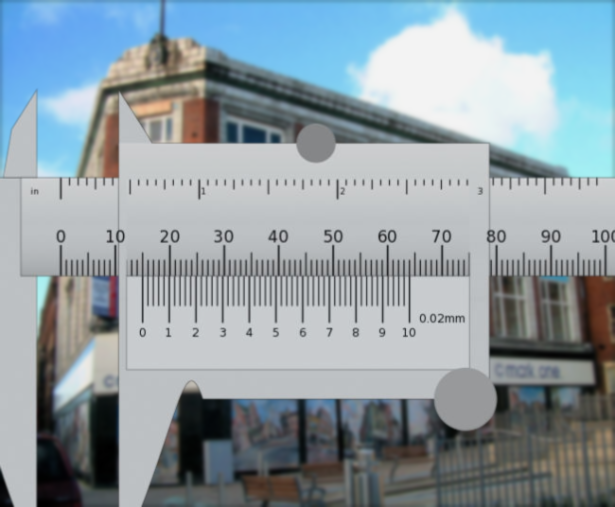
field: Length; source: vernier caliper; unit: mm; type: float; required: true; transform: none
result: 15.0 mm
